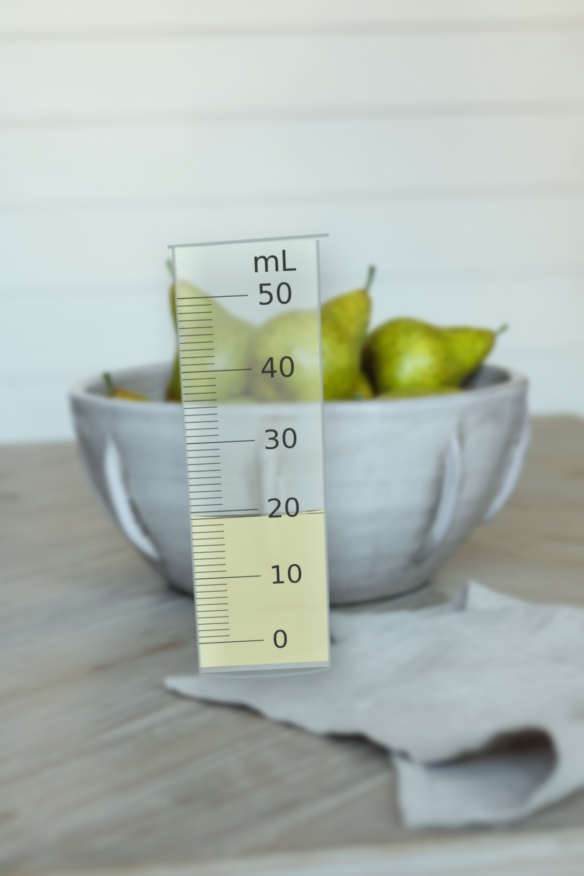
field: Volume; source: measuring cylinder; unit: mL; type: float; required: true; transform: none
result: 19 mL
